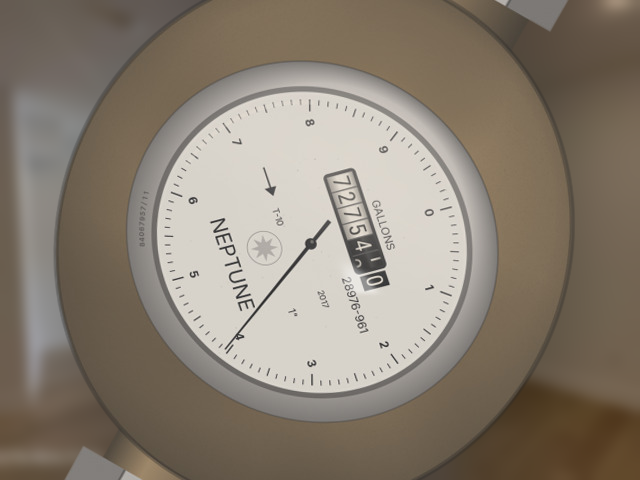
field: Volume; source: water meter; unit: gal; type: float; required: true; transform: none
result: 7275414.0 gal
